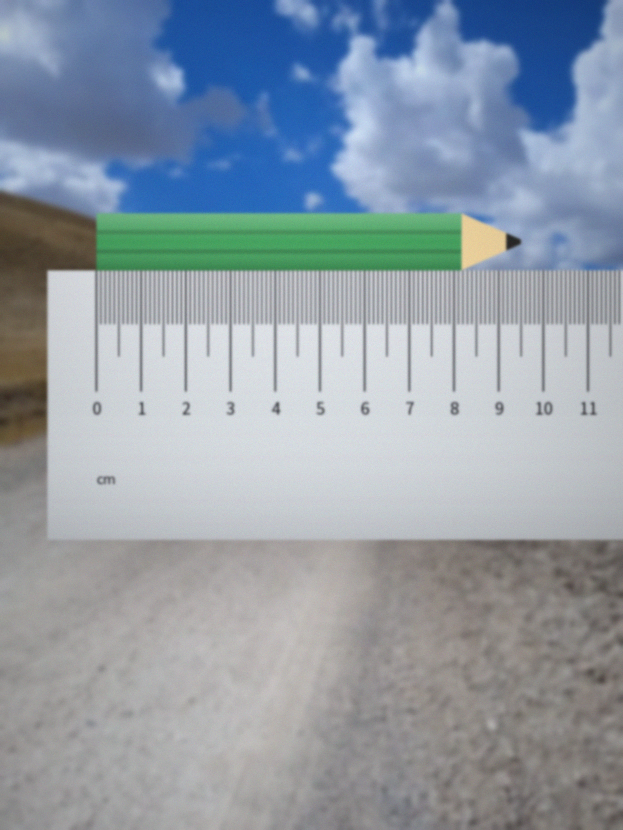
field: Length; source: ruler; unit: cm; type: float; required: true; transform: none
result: 9.5 cm
